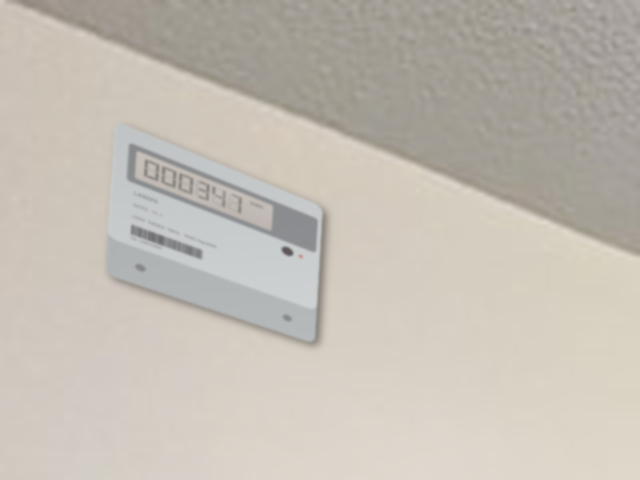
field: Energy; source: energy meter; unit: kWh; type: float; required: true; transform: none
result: 347 kWh
